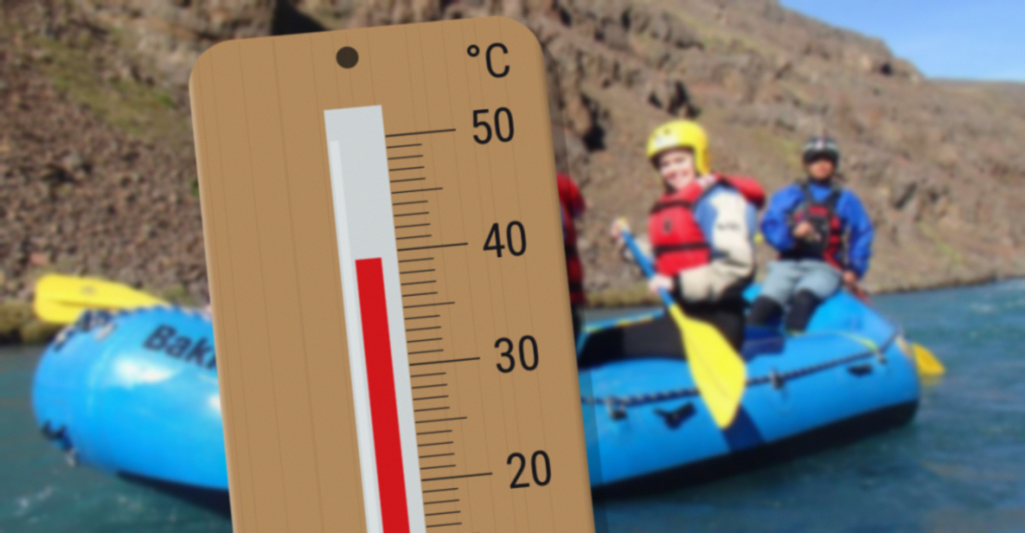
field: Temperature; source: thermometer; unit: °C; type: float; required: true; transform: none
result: 39.5 °C
